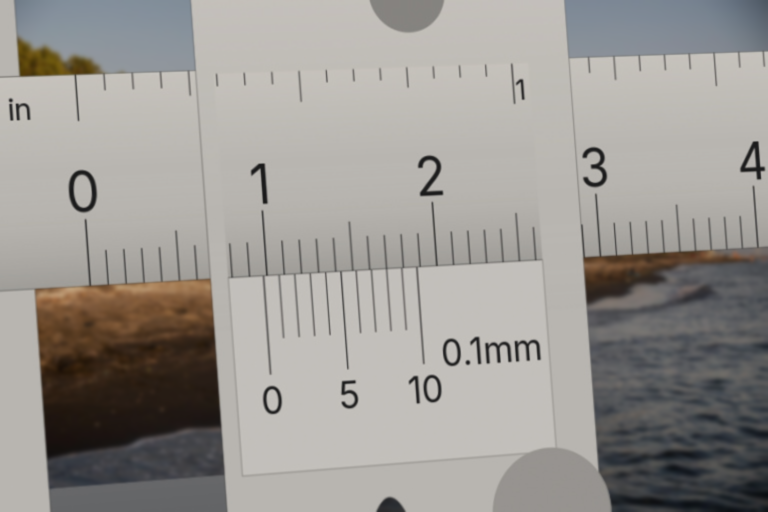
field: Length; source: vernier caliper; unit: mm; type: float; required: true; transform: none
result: 9.8 mm
